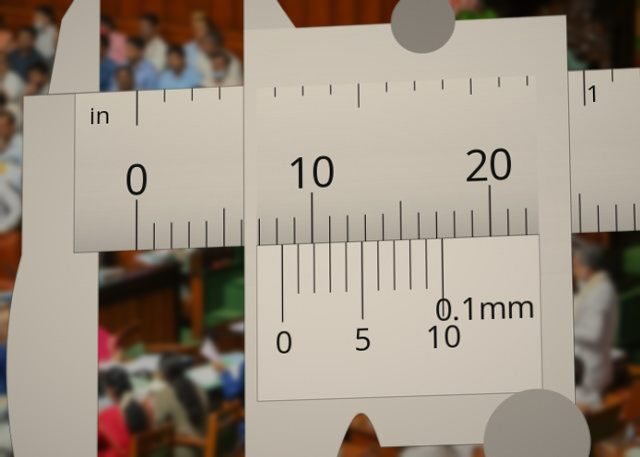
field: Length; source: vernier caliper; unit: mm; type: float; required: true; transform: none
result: 8.3 mm
